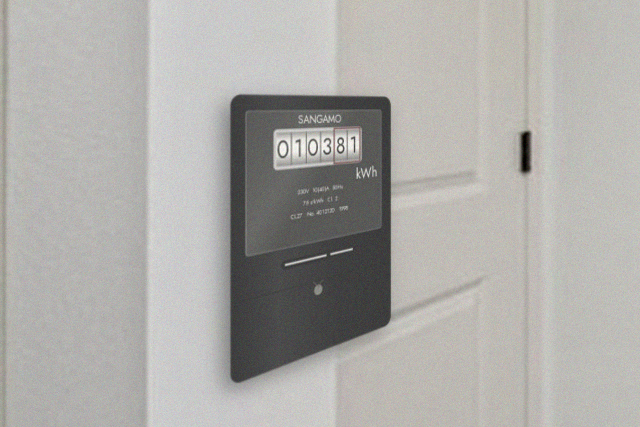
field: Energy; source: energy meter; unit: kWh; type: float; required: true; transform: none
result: 103.81 kWh
